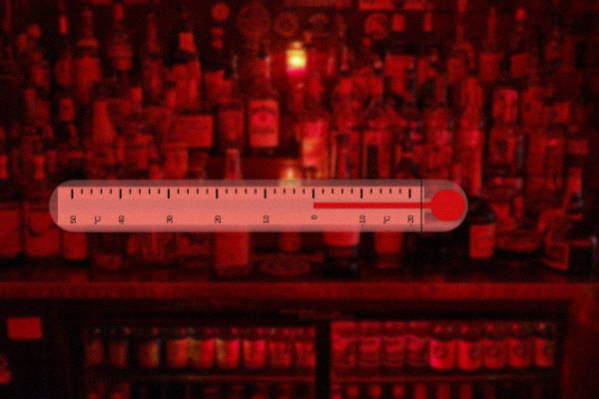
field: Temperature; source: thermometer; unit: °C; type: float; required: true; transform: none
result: 0 °C
